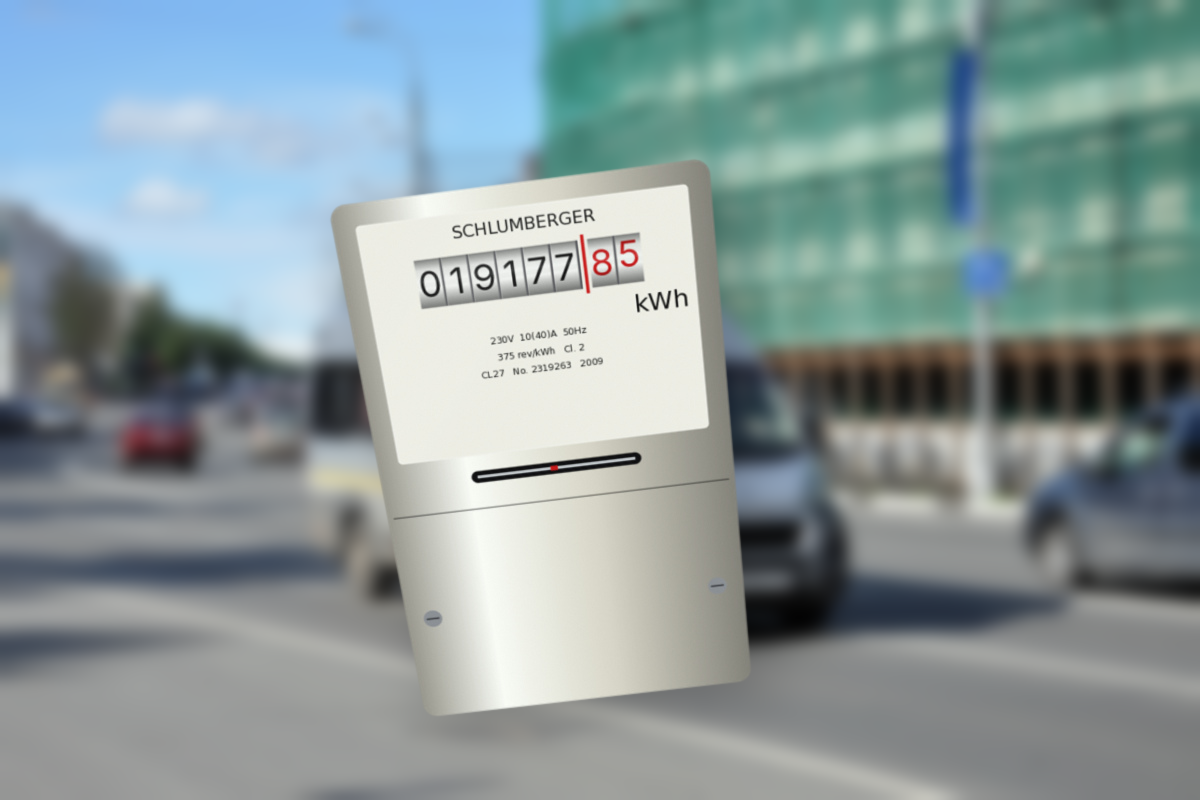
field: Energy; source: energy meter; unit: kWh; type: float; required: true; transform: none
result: 19177.85 kWh
